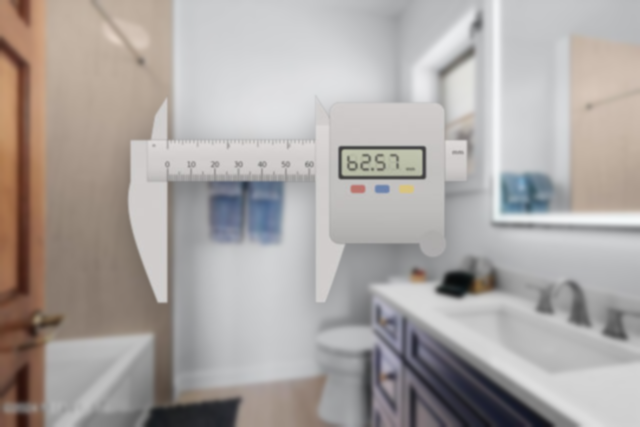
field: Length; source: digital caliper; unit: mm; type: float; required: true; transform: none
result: 62.57 mm
